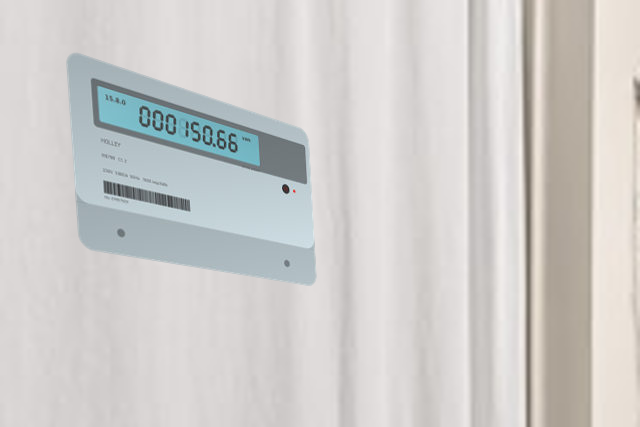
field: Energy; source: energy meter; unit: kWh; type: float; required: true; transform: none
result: 150.66 kWh
